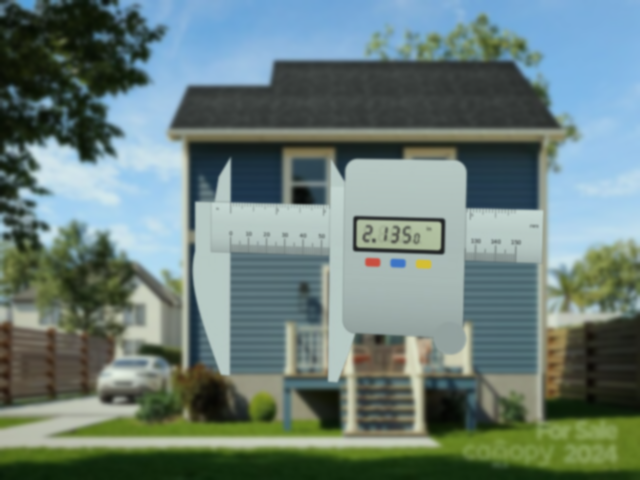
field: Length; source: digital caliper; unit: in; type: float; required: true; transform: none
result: 2.1350 in
